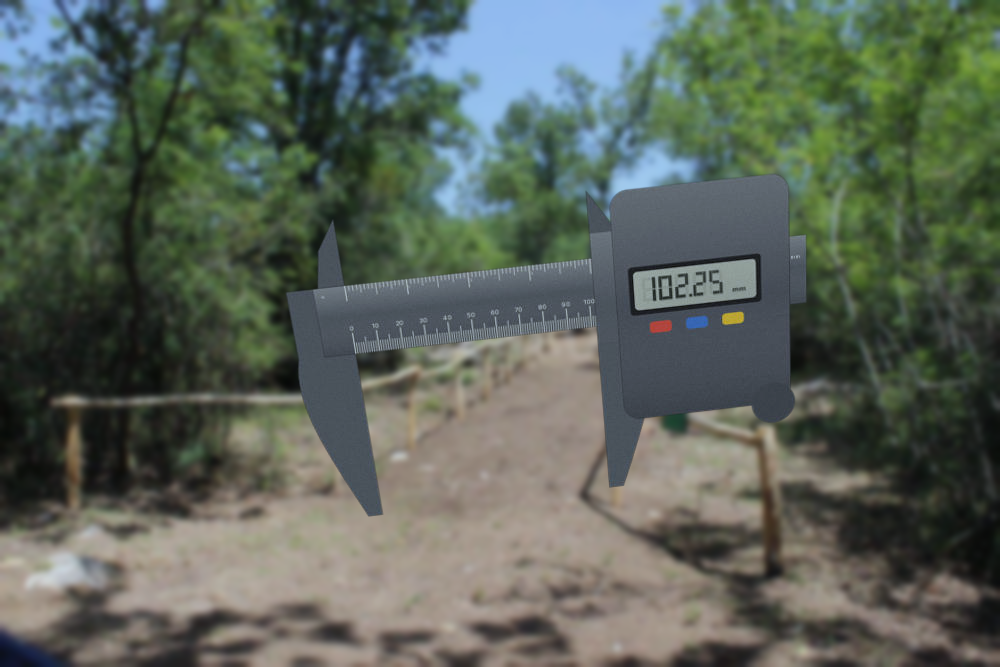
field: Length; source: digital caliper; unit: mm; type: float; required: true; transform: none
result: 102.25 mm
